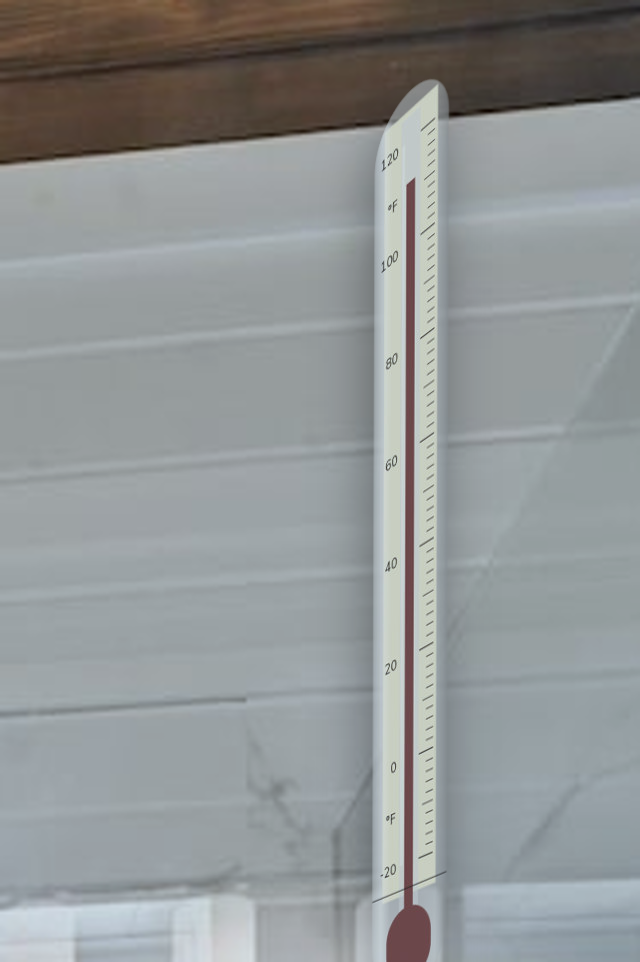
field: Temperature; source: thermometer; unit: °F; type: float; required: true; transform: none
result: 112 °F
